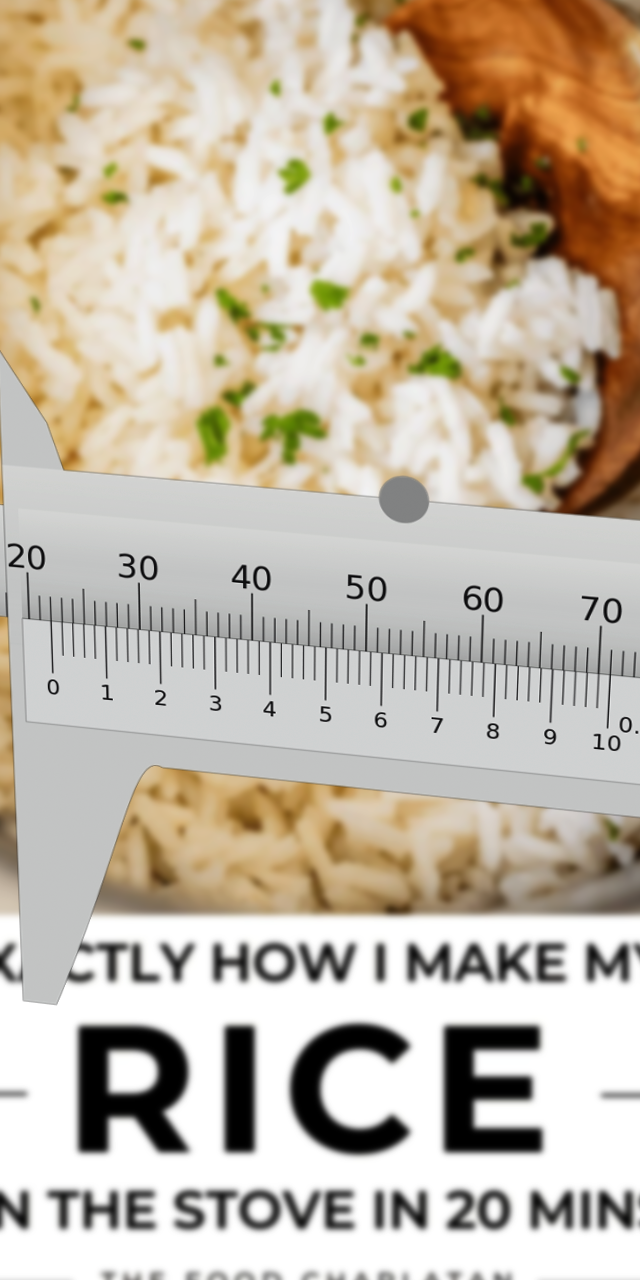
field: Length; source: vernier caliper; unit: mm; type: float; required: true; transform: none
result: 22.0 mm
